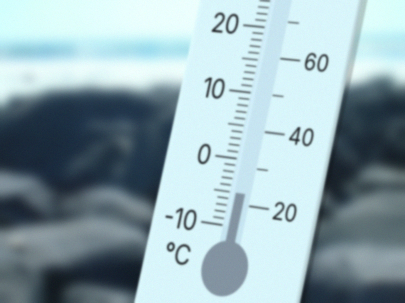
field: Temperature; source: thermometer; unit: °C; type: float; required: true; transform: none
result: -5 °C
